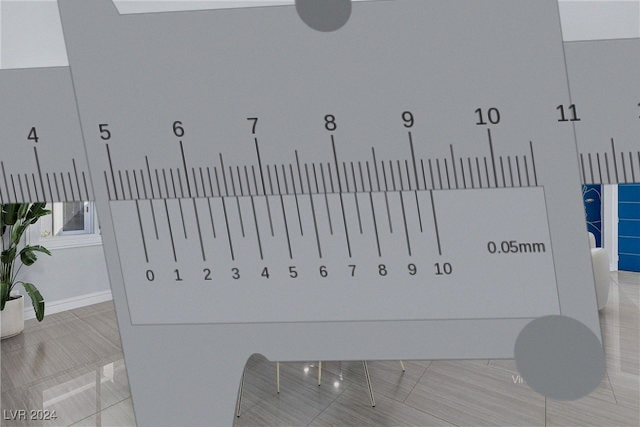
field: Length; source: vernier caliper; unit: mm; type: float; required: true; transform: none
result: 52.6 mm
